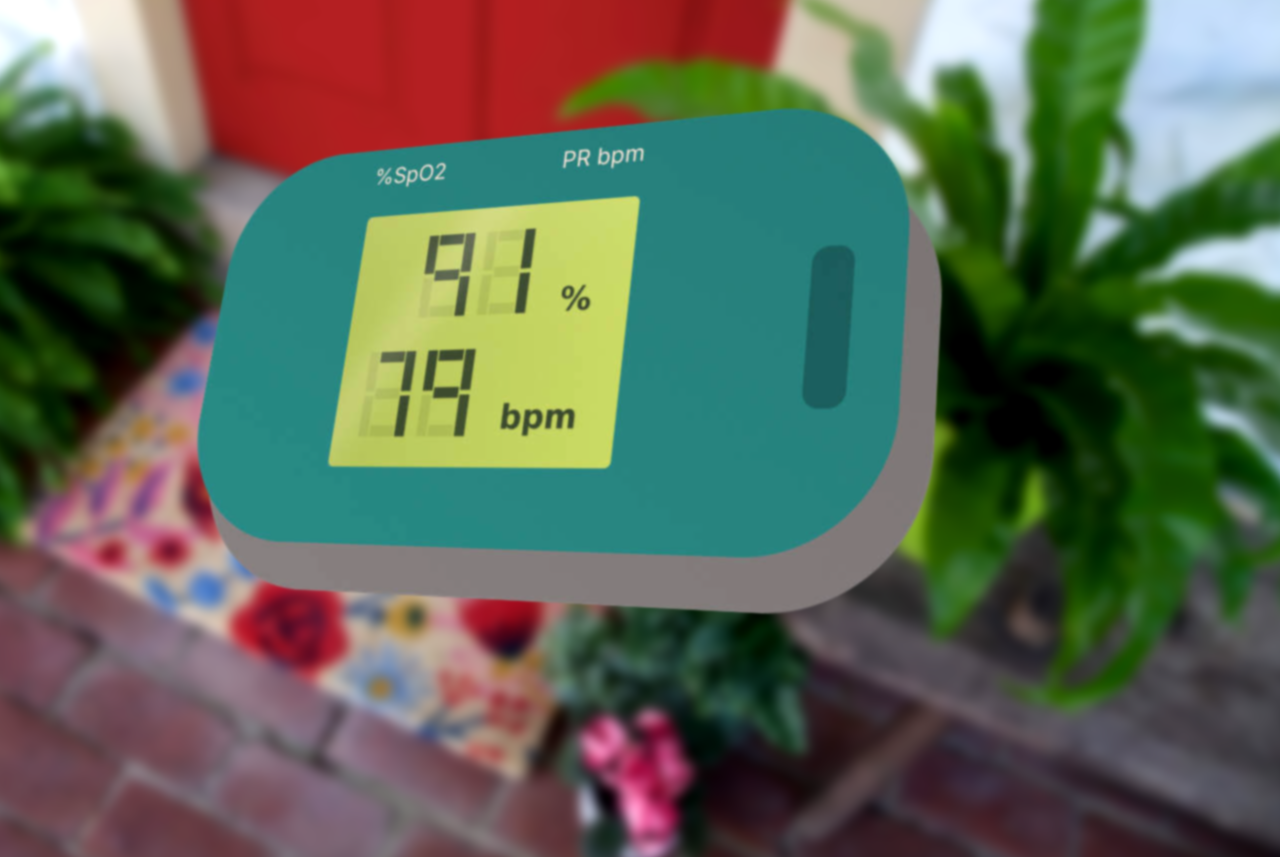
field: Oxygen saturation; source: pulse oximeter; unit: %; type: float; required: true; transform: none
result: 91 %
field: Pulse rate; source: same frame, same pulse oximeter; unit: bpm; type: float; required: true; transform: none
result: 79 bpm
